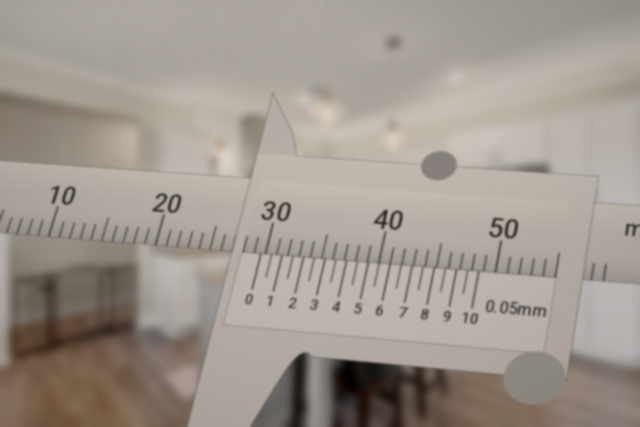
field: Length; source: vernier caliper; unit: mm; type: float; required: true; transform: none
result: 29.6 mm
